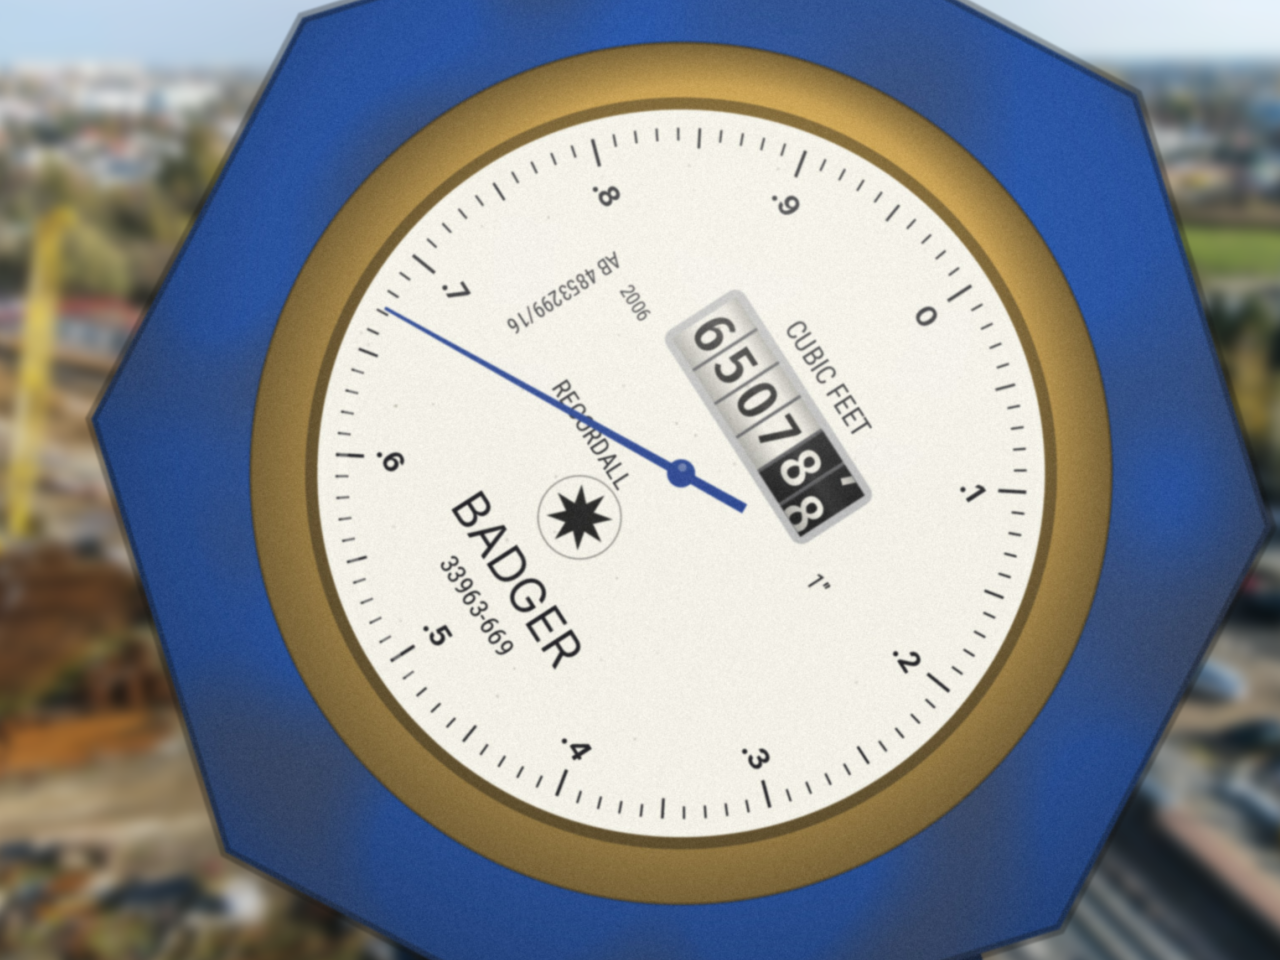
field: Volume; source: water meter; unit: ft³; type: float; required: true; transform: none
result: 650787.67 ft³
